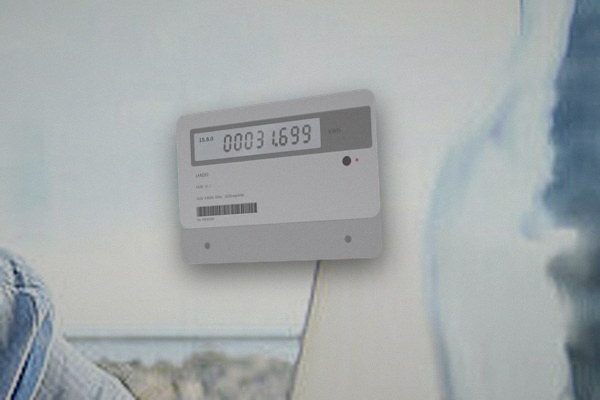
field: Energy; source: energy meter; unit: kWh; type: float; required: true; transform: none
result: 31.699 kWh
